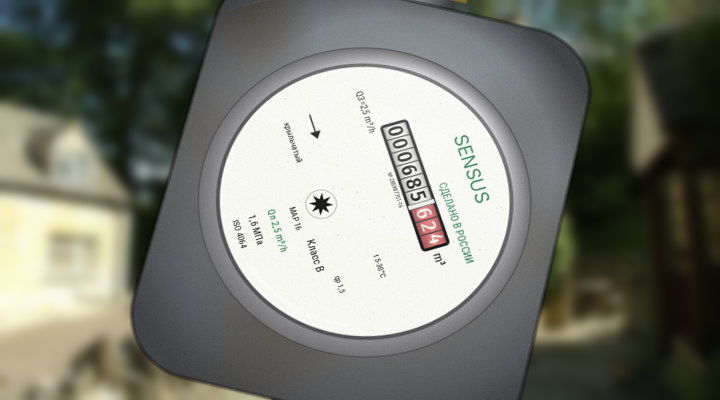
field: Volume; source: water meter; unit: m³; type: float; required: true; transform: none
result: 685.624 m³
